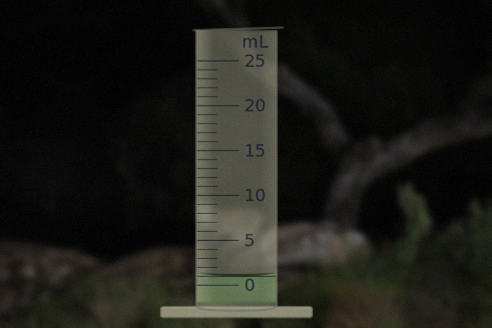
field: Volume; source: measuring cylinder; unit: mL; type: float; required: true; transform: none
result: 1 mL
